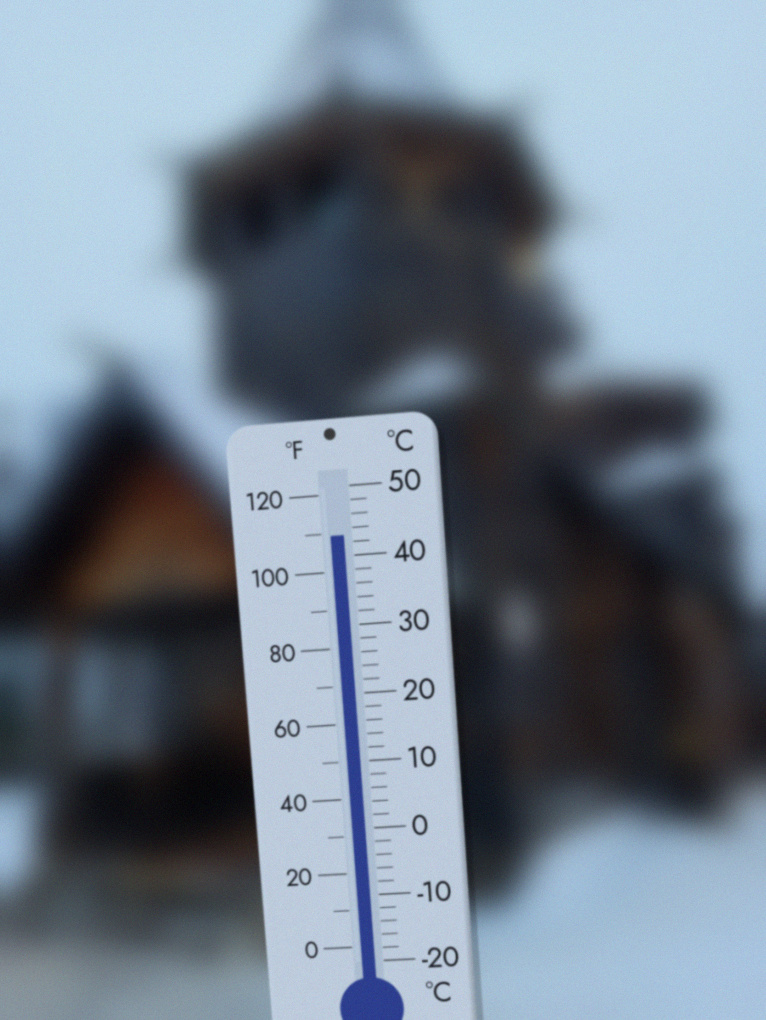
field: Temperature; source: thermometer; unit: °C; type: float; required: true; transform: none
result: 43 °C
